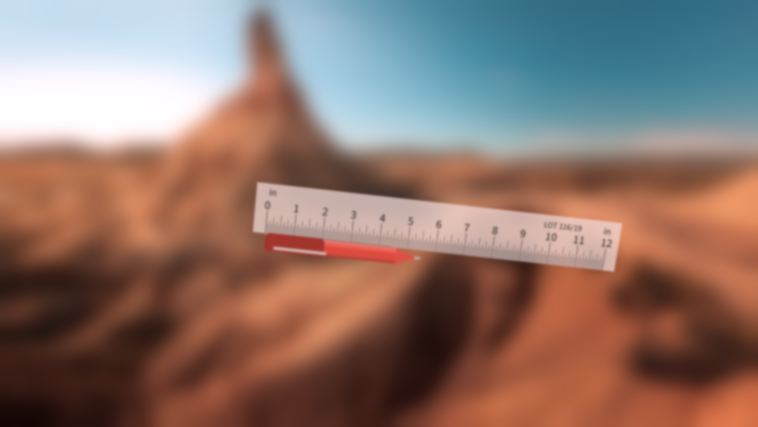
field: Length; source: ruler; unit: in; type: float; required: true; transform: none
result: 5.5 in
